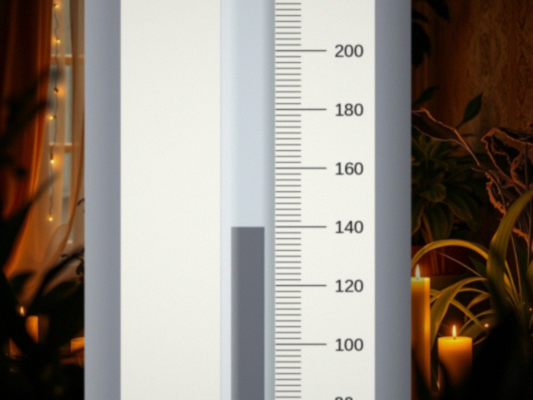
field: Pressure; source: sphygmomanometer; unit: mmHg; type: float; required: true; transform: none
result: 140 mmHg
